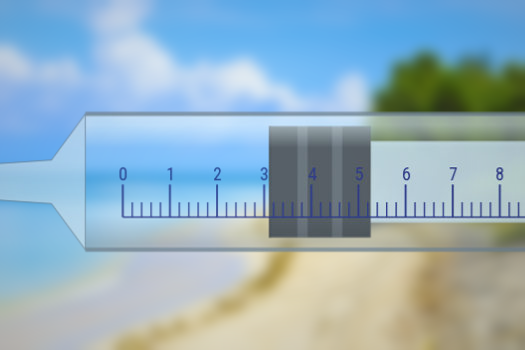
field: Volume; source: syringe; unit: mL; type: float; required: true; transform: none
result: 3.1 mL
